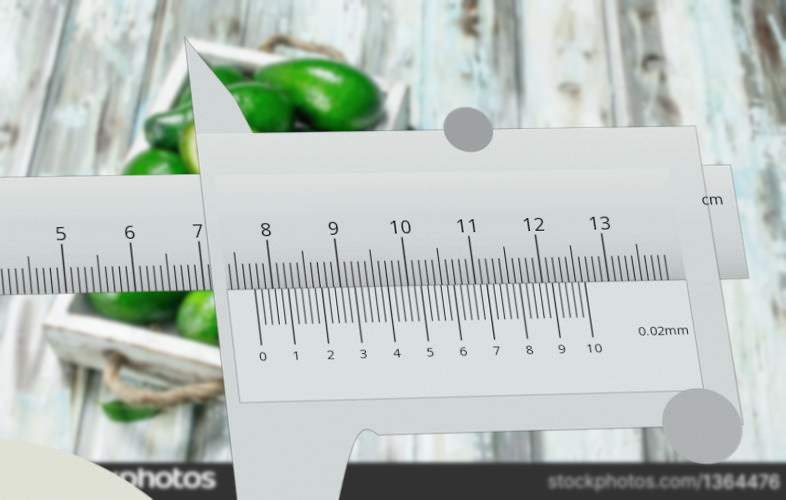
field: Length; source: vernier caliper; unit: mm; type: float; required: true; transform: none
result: 77.4 mm
